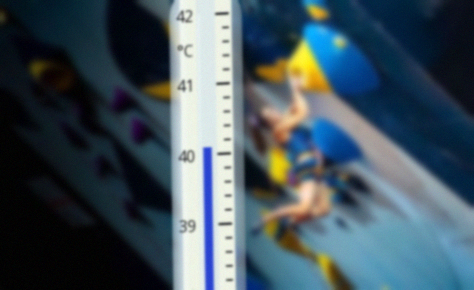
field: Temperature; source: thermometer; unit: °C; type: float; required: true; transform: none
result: 40.1 °C
